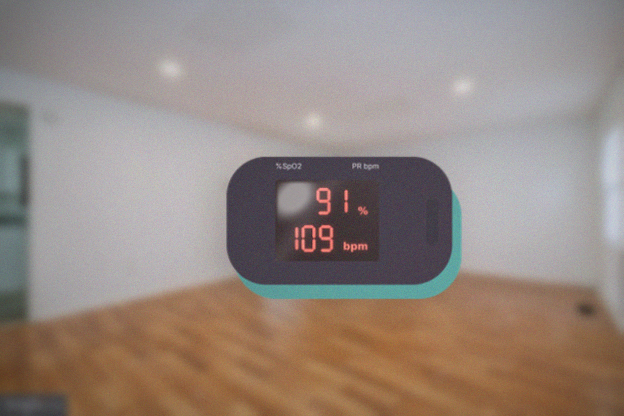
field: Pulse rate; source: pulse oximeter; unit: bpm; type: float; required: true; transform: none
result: 109 bpm
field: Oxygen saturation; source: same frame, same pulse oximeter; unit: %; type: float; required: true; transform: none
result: 91 %
